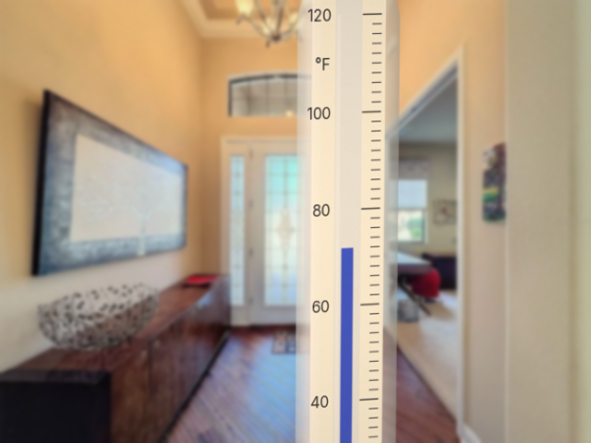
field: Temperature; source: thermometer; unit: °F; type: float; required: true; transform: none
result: 72 °F
